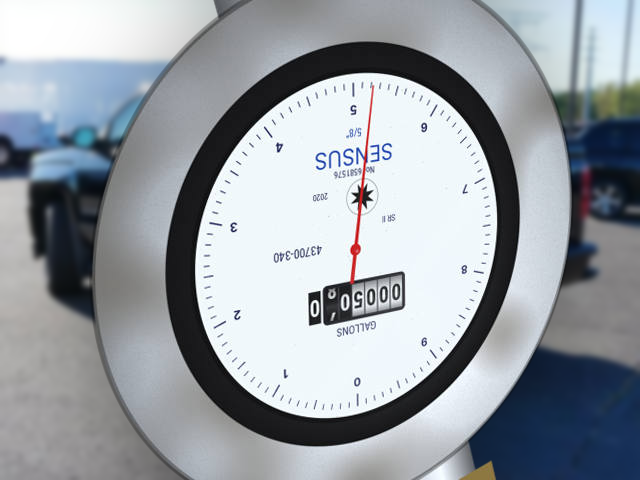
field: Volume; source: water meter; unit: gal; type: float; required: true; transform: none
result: 5075.2 gal
